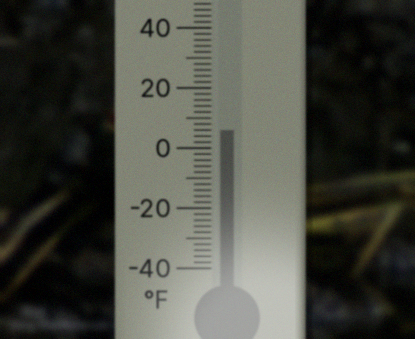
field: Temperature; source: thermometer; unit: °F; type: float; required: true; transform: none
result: 6 °F
